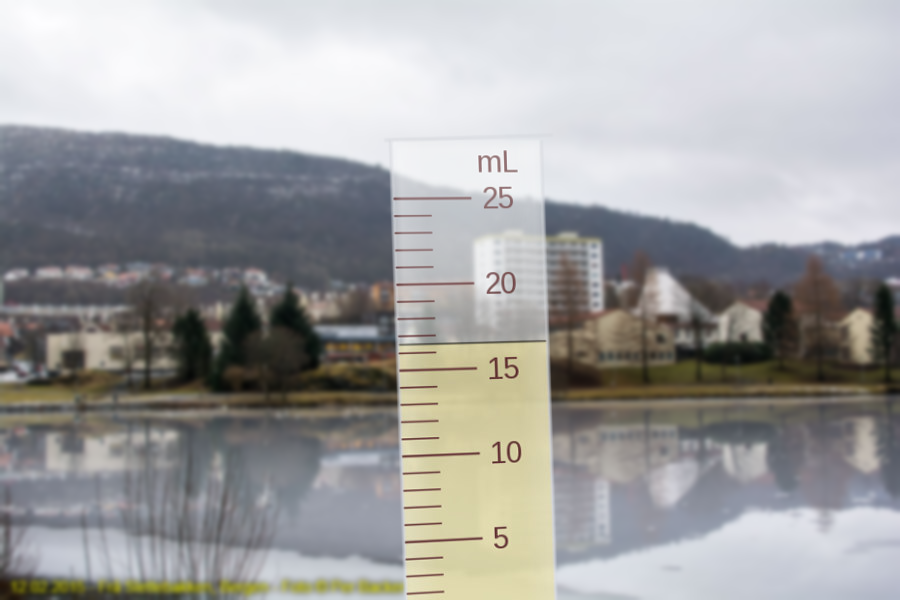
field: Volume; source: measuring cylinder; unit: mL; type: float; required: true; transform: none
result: 16.5 mL
